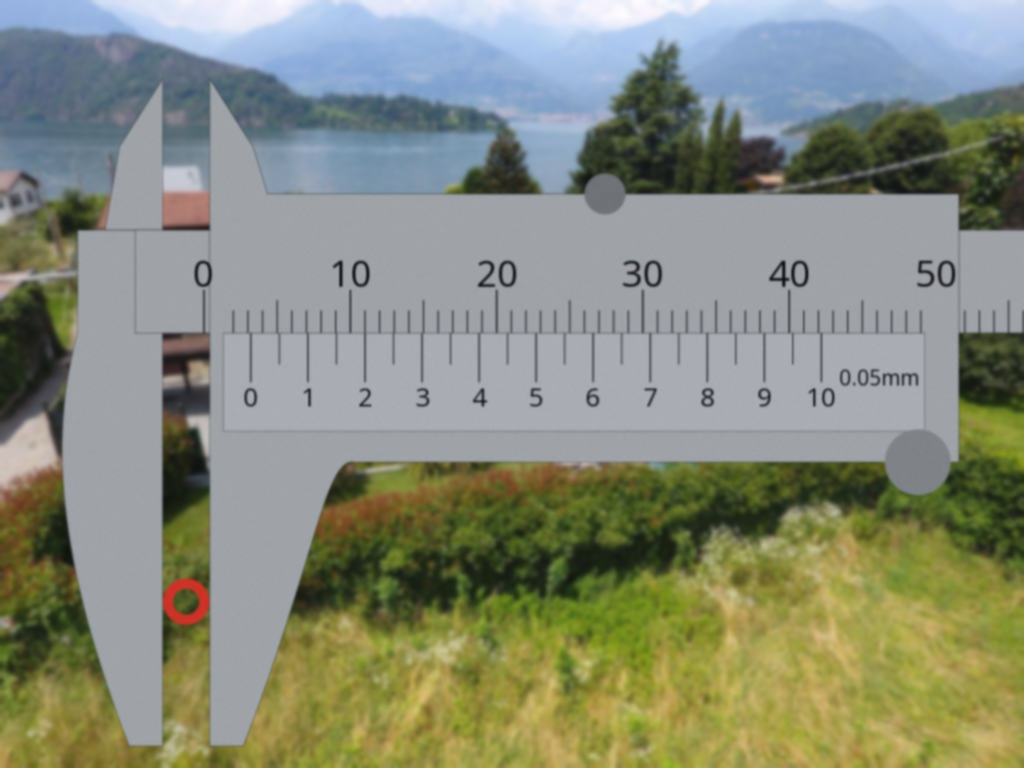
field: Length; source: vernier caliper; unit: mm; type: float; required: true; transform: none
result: 3.2 mm
